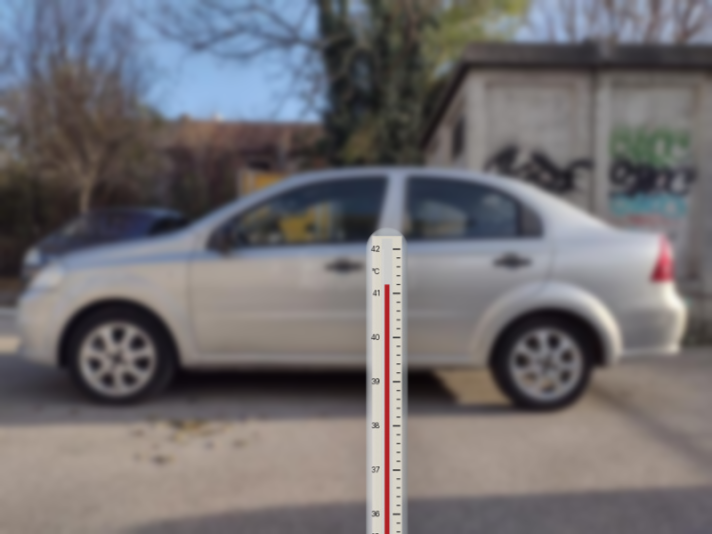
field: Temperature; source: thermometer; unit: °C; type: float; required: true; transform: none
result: 41.2 °C
